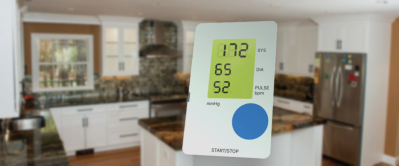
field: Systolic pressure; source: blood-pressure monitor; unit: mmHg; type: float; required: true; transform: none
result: 172 mmHg
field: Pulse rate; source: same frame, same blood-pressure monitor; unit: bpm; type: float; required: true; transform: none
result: 52 bpm
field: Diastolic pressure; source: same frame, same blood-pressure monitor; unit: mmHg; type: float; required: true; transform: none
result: 65 mmHg
